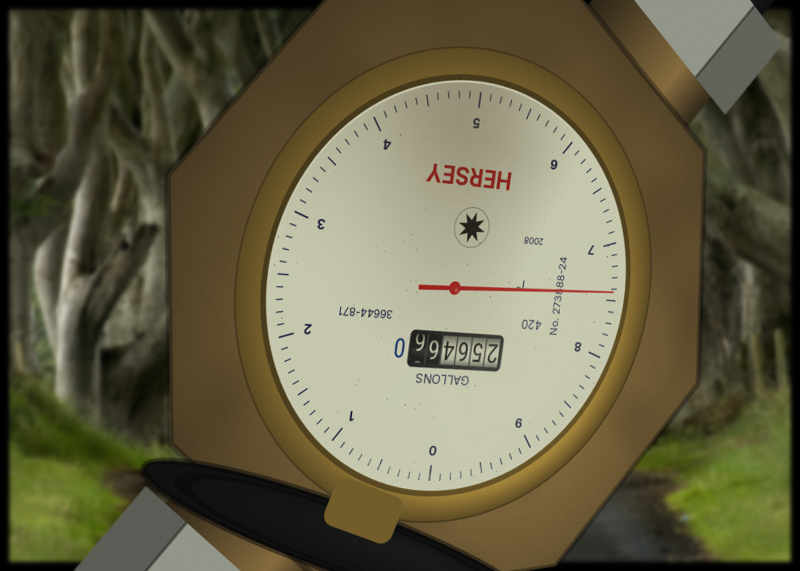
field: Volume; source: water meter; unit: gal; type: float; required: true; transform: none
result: 2564657.4 gal
